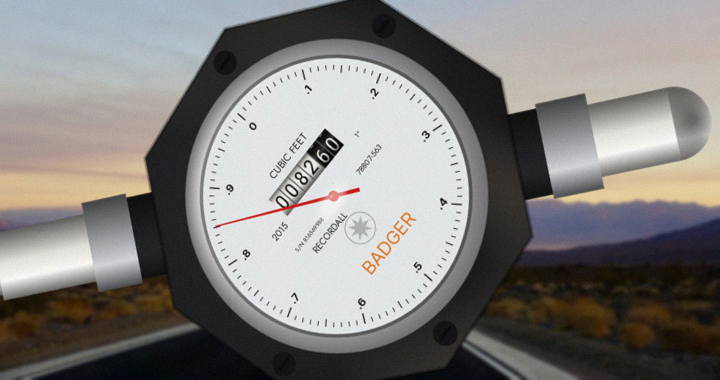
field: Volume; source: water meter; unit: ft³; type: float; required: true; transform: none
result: 8259.85 ft³
